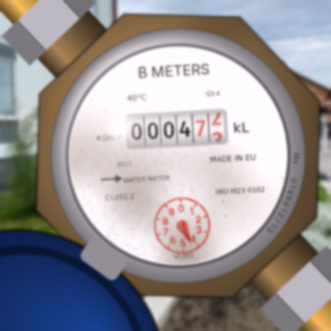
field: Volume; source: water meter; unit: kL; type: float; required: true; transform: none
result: 4.724 kL
